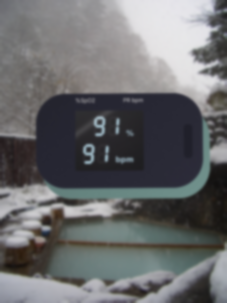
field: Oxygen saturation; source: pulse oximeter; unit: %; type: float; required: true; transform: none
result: 91 %
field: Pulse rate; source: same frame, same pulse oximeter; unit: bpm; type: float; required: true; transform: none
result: 91 bpm
